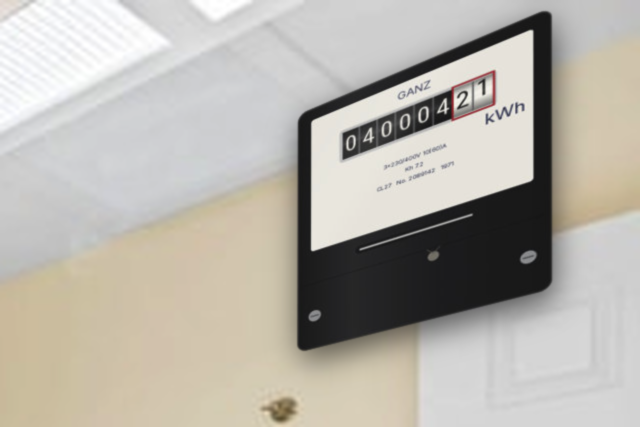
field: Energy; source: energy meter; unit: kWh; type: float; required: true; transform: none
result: 40004.21 kWh
